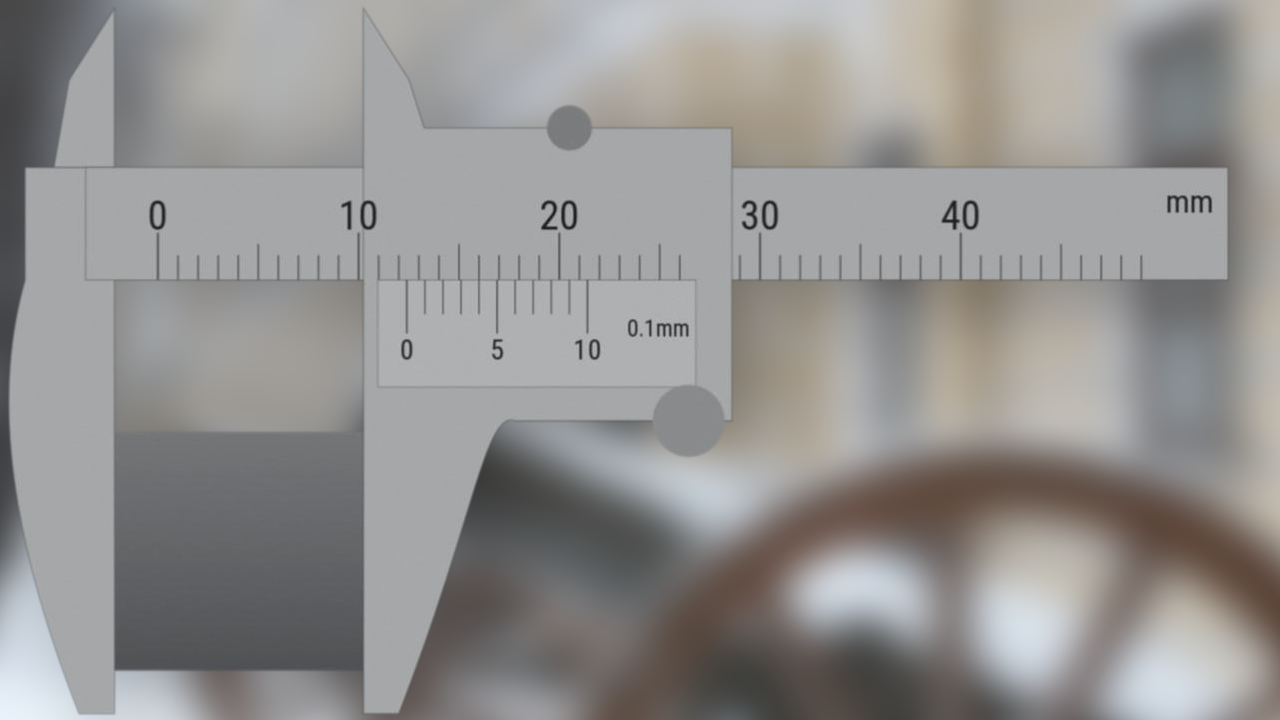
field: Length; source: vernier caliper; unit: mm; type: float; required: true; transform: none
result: 12.4 mm
